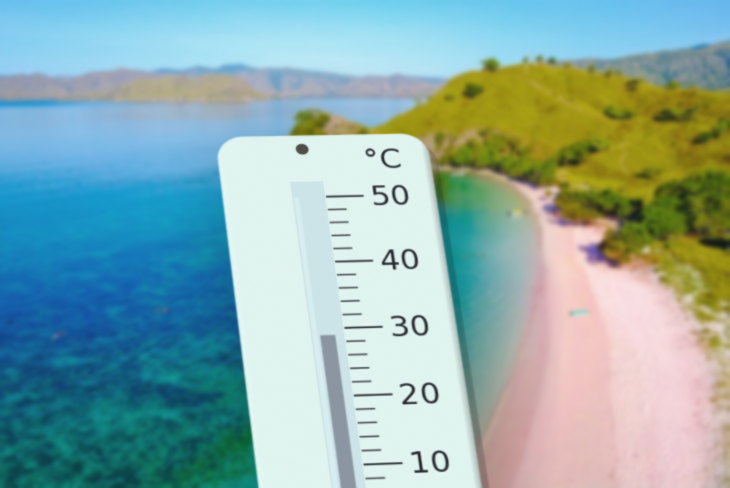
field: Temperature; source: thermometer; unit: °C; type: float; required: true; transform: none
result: 29 °C
